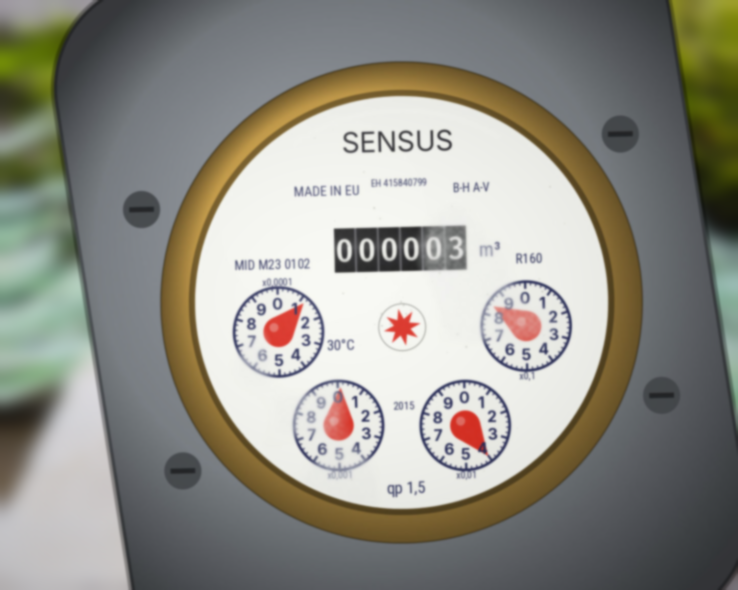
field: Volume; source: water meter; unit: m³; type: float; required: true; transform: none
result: 3.8401 m³
